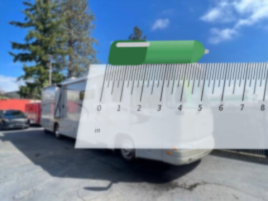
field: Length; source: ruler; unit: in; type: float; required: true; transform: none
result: 5 in
